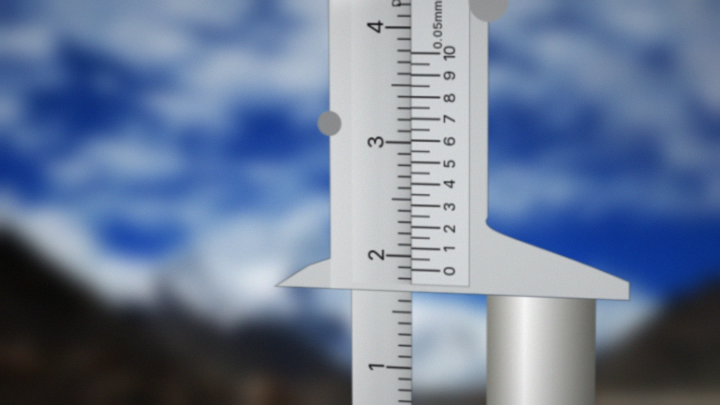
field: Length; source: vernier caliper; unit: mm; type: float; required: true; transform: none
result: 18.8 mm
